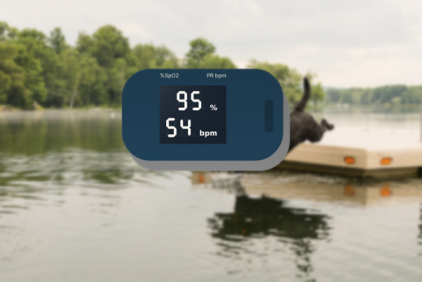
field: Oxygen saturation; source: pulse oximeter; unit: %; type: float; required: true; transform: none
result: 95 %
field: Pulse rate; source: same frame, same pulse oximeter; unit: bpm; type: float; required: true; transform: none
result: 54 bpm
